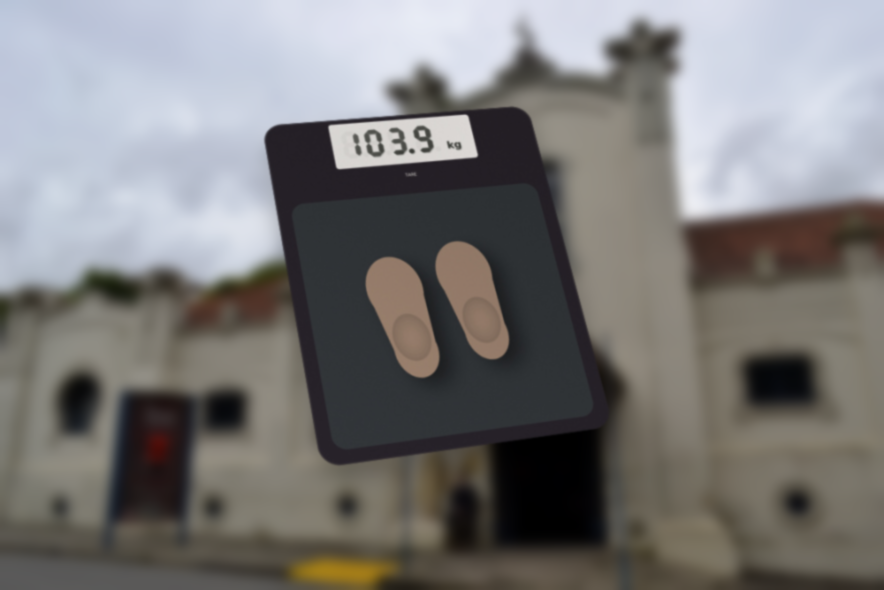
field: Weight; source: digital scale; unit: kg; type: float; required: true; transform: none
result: 103.9 kg
